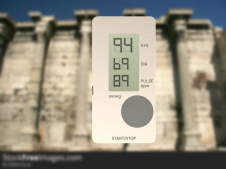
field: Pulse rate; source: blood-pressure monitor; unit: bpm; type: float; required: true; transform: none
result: 89 bpm
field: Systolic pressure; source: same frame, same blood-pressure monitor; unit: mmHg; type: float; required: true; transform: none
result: 94 mmHg
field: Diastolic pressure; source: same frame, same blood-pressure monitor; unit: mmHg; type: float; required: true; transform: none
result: 69 mmHg
